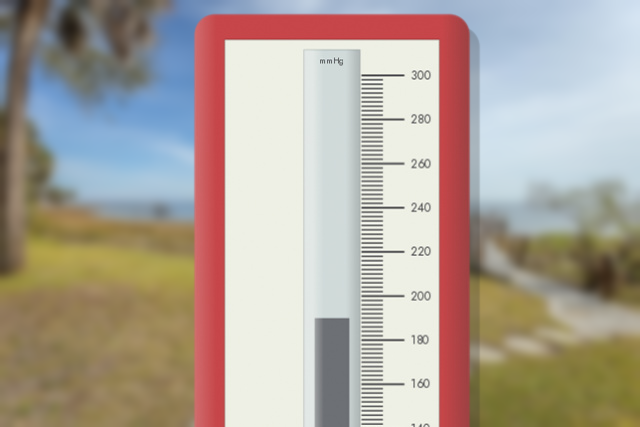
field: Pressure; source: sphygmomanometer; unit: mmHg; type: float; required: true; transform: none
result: 190 mmHg
